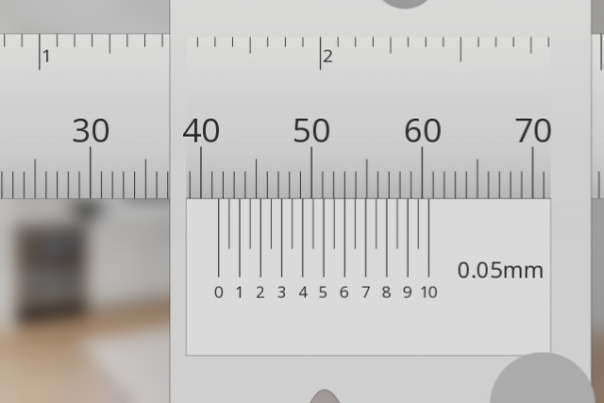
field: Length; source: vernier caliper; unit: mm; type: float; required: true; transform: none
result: 41.6 mm
